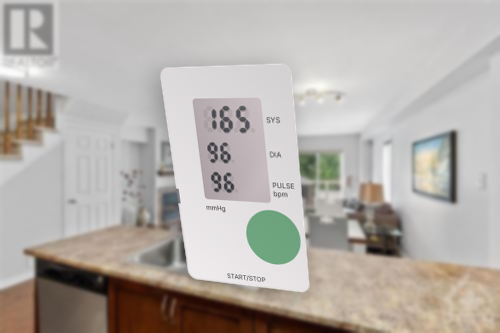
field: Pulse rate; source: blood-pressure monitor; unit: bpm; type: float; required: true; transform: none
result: 96 bpm
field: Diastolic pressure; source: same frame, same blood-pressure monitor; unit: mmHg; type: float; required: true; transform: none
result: 96 mmHg
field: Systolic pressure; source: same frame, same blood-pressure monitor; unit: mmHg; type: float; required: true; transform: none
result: 165 mmHg
